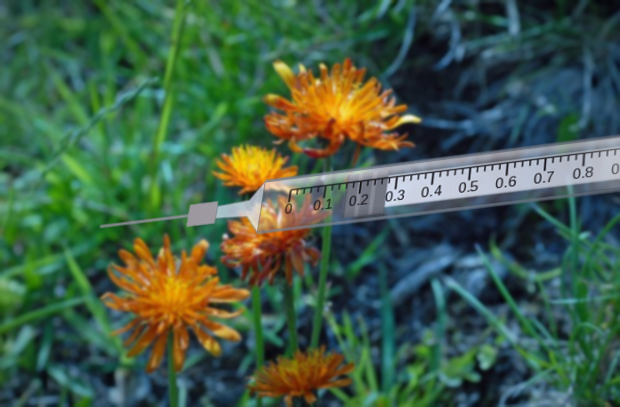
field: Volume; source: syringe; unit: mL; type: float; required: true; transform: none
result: 0.16 mL
